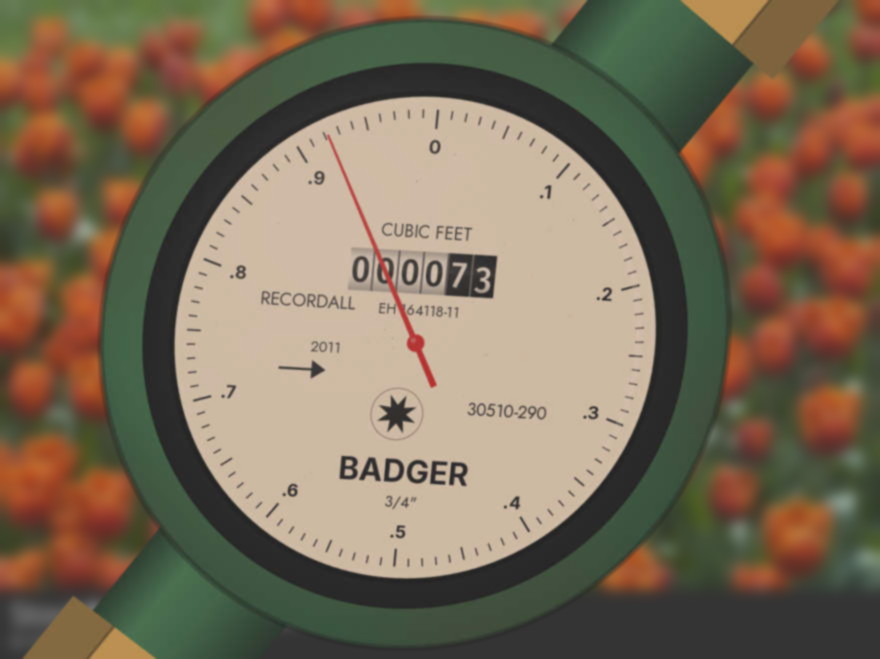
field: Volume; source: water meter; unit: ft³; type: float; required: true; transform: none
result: 72.92 ft³
